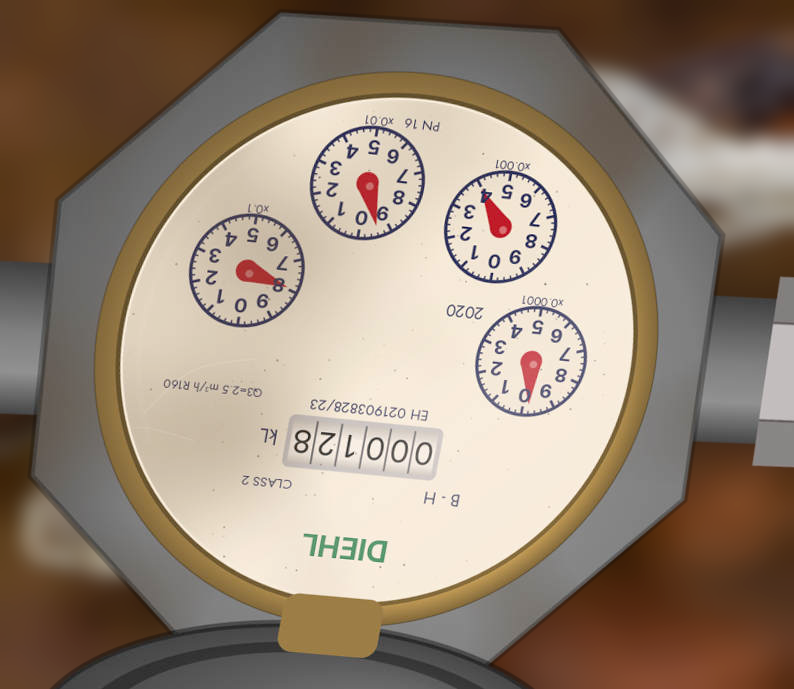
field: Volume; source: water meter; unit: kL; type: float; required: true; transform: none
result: 128.7939 kL
